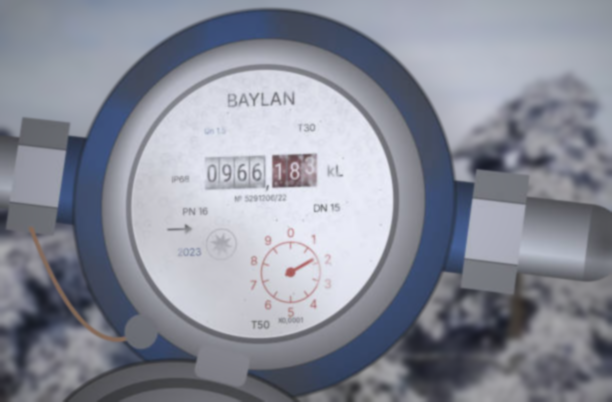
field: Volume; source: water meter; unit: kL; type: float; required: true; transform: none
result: 966.1831 kL
